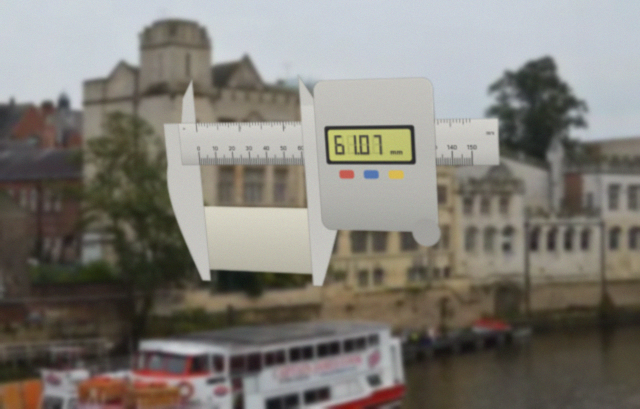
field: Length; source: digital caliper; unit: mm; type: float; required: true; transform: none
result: 61.07 mm
